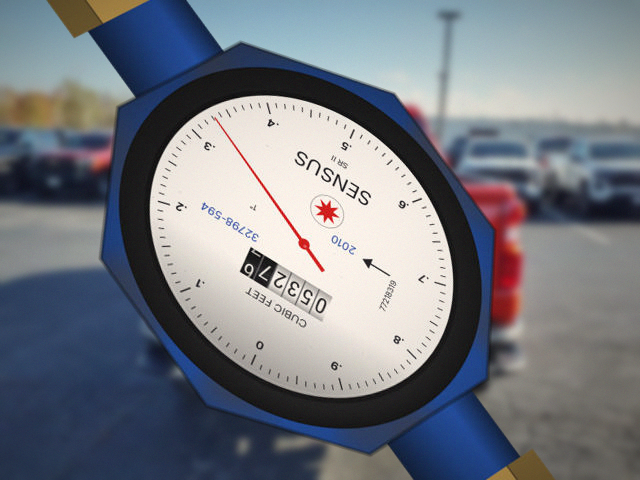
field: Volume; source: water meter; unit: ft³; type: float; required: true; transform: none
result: 53276.33 ft³
